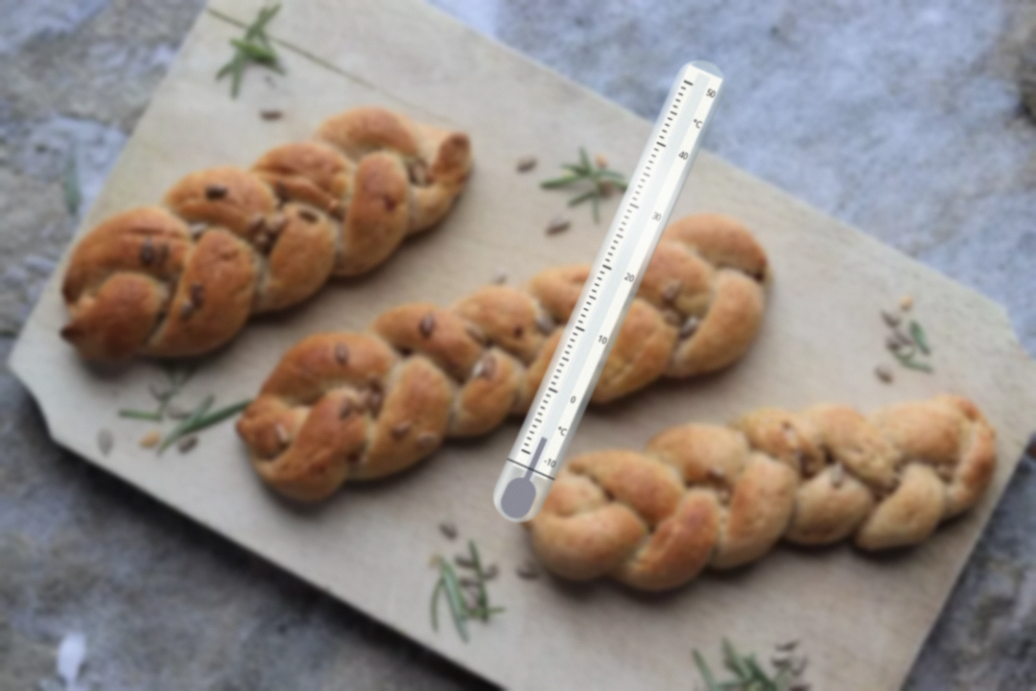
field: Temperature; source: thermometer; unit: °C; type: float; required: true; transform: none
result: -7 °C
